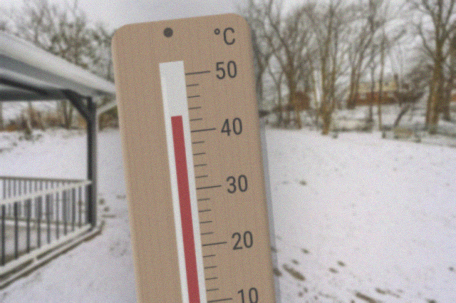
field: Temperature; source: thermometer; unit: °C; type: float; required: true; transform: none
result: 43 °C
